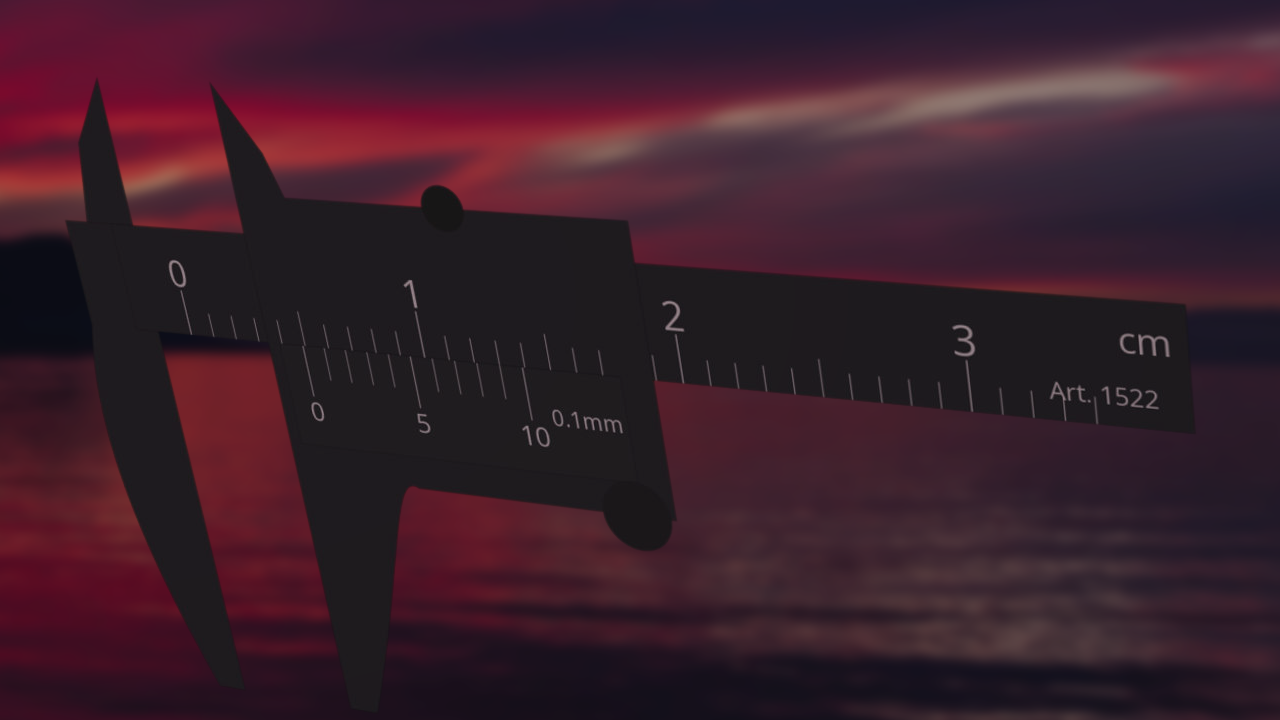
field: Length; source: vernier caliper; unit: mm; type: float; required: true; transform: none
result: 4.9 mm
